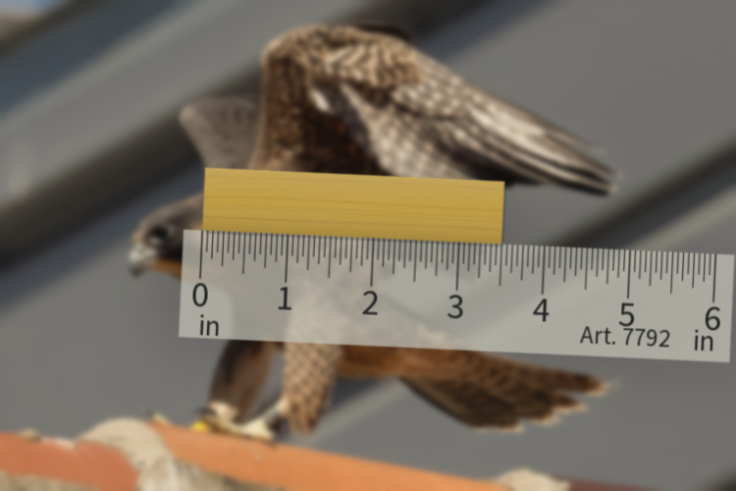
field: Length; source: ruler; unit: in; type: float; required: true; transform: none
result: 3.5 in
